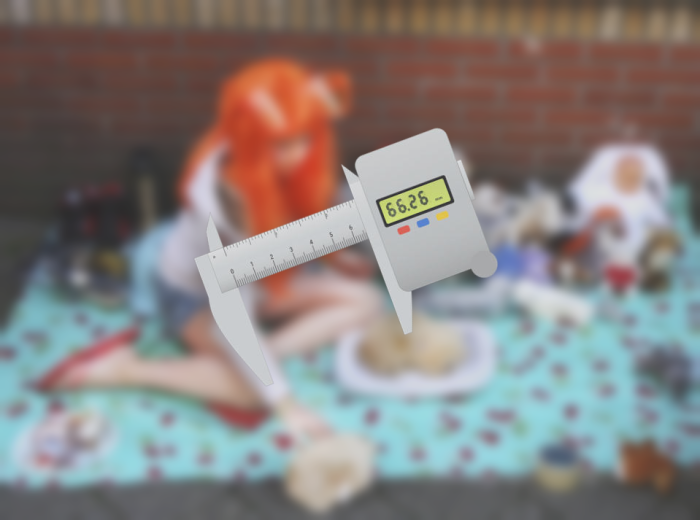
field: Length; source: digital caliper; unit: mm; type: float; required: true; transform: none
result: 66.26 mm
